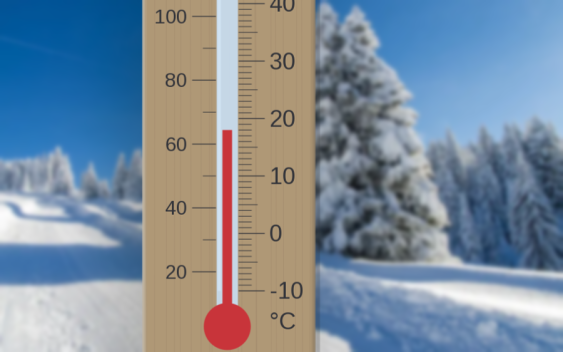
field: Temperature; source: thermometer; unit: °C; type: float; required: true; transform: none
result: 18 °C
